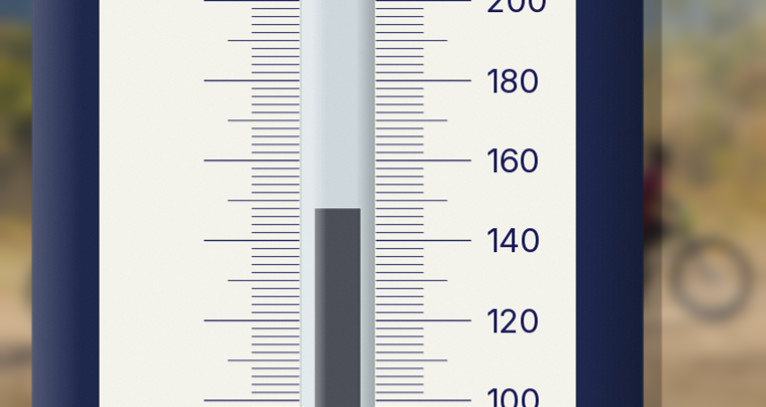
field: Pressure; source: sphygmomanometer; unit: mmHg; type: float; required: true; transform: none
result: 148 mmHg
